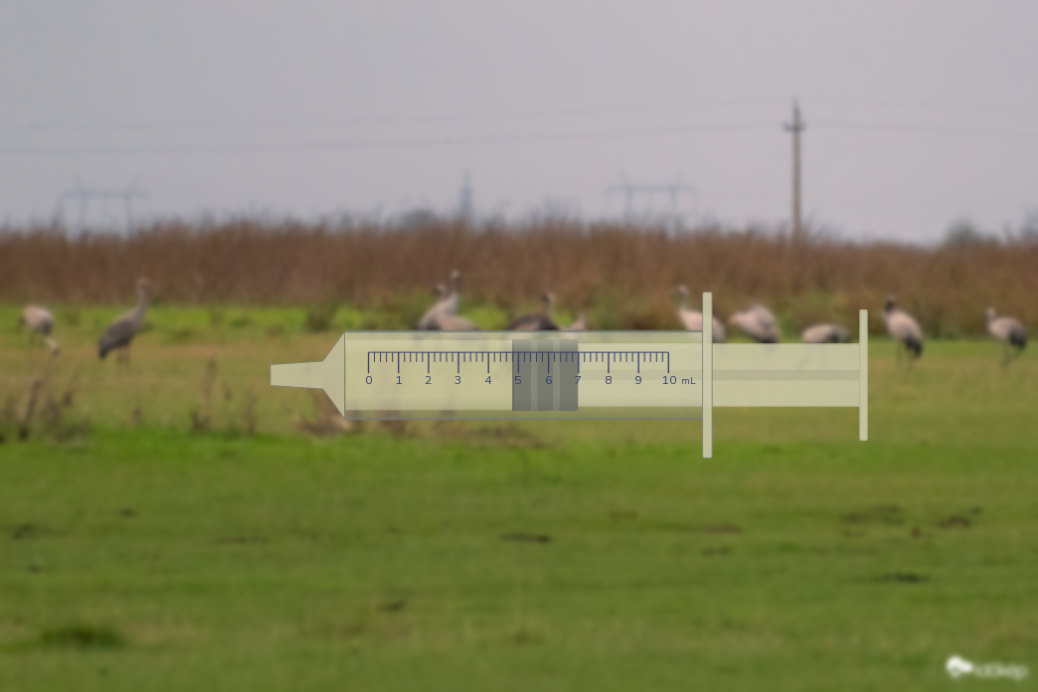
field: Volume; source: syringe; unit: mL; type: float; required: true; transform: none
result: 4.8 mL
